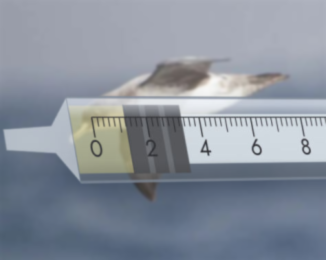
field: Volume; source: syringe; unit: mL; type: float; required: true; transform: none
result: 1.2 mL
